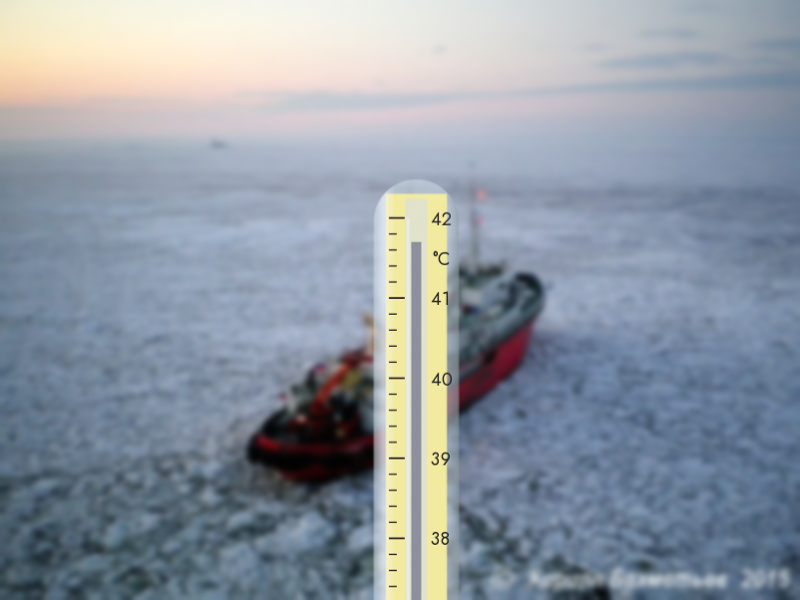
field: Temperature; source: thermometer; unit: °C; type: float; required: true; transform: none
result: 41.7 °C
